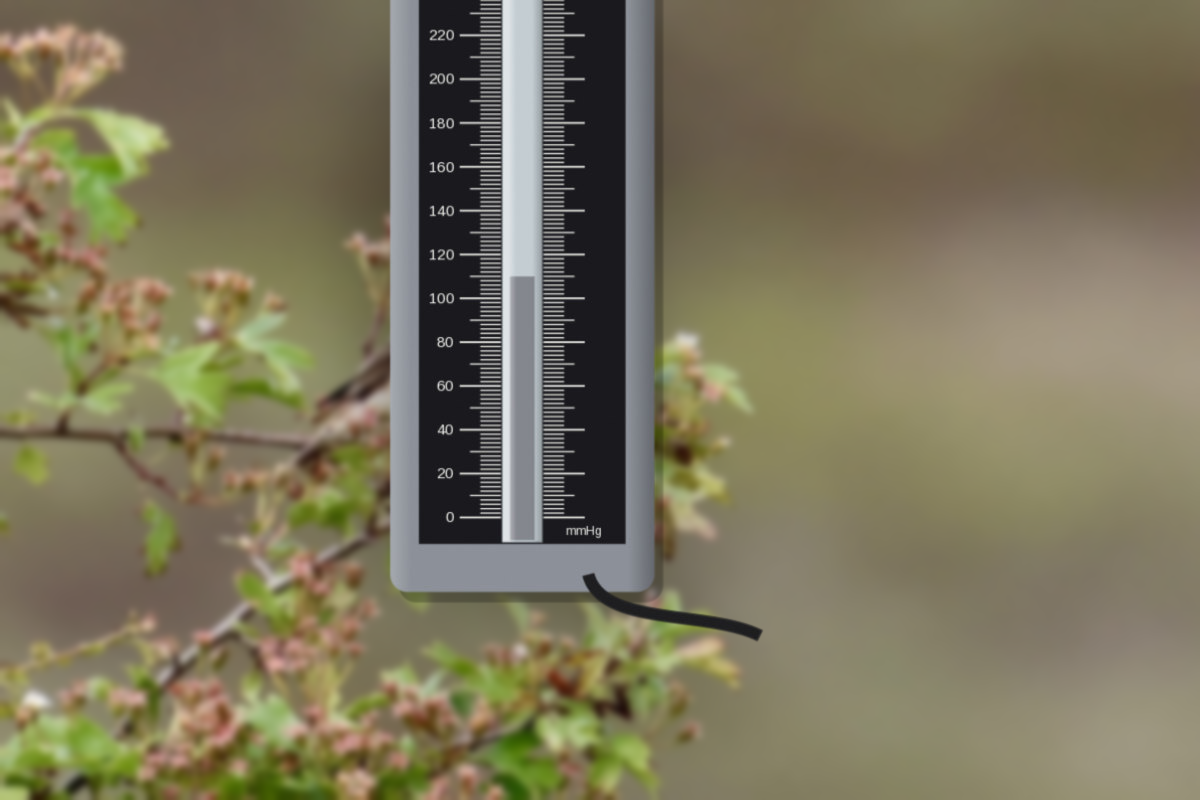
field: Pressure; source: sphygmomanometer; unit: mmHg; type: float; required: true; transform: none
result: 110 mmHg
